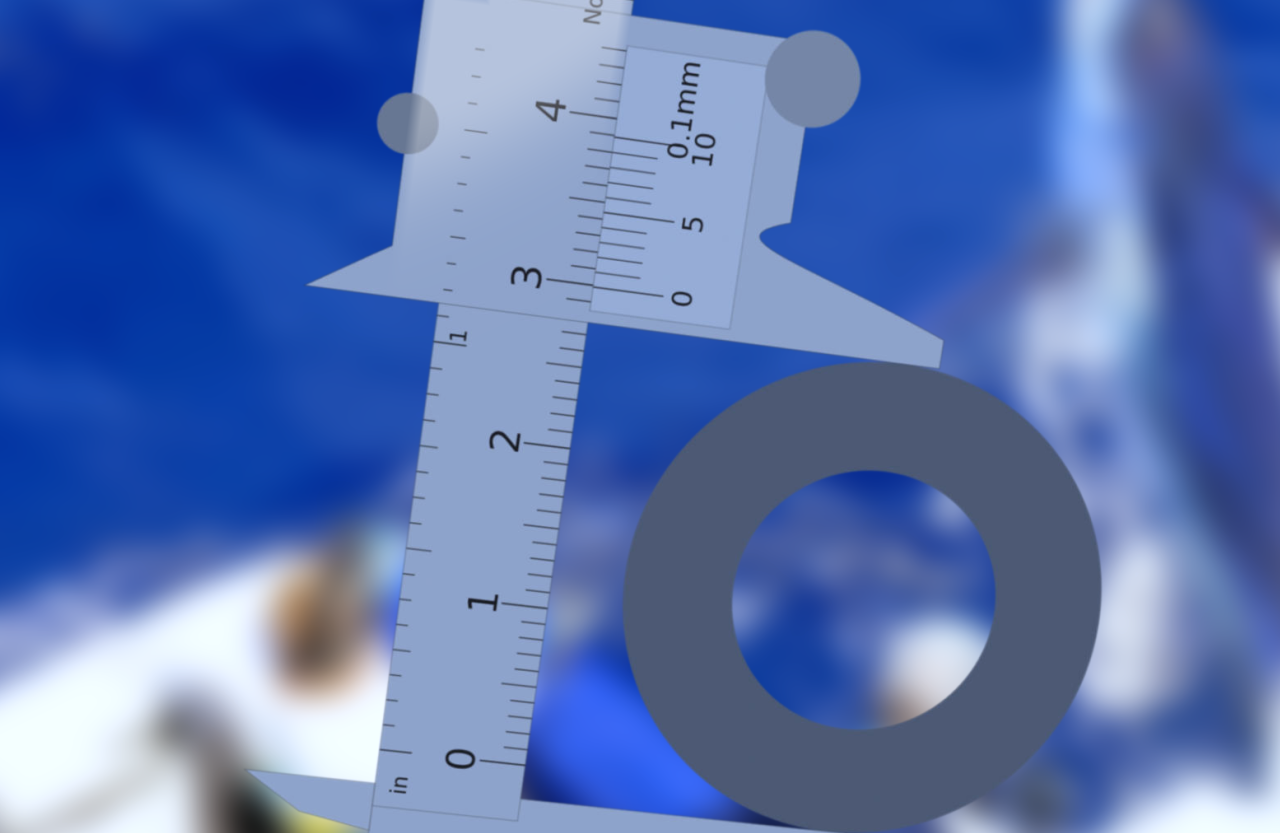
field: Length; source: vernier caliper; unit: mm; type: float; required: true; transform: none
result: 29.9 mm
